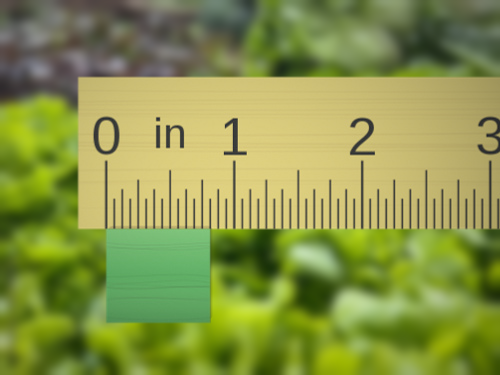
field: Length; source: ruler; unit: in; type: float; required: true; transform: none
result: 0.8125 in
